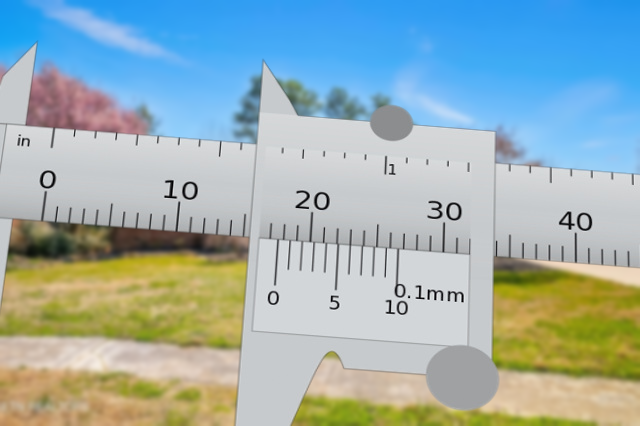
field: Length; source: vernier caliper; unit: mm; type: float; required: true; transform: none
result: 17.6 mm
